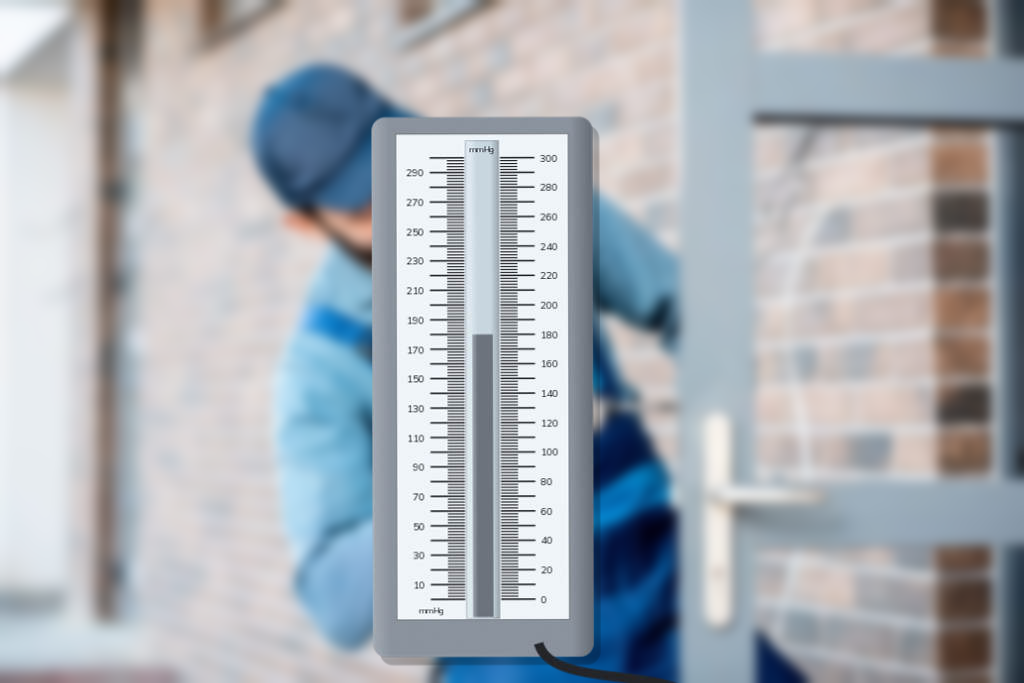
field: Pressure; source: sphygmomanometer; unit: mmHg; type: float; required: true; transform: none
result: 180 mmHg
